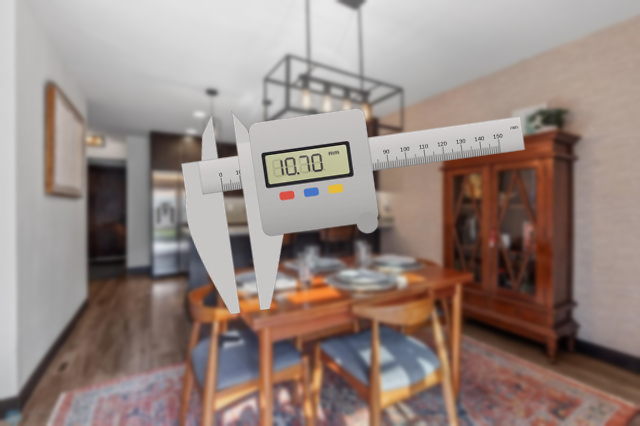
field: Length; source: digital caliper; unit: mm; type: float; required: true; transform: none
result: 10.70 mm
